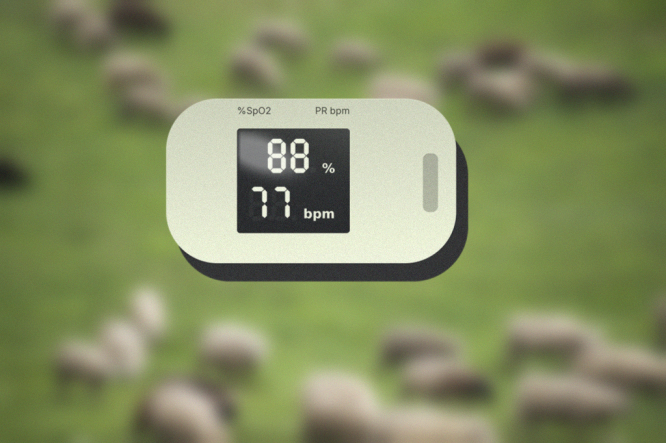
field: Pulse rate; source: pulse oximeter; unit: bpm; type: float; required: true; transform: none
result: 77 bpm
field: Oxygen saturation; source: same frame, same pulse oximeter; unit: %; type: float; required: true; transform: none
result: 88 %
